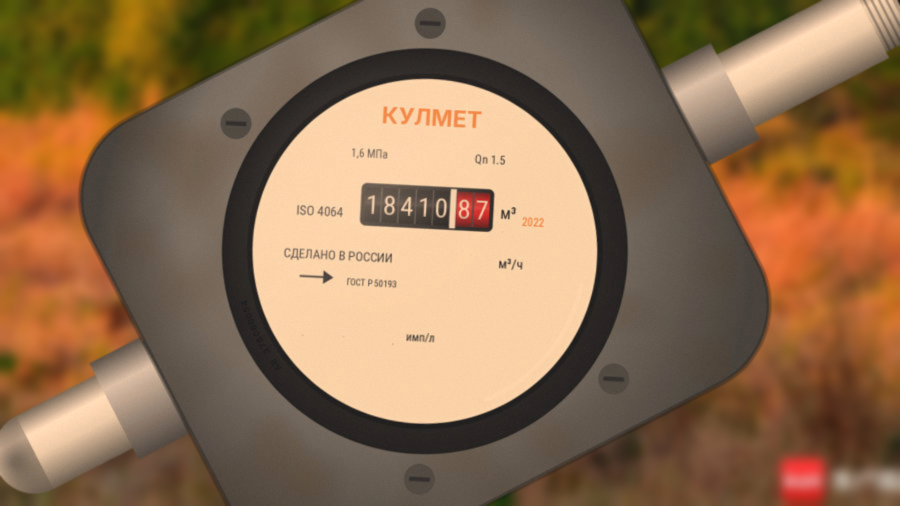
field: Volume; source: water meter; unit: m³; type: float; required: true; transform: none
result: 18410.87 m³
